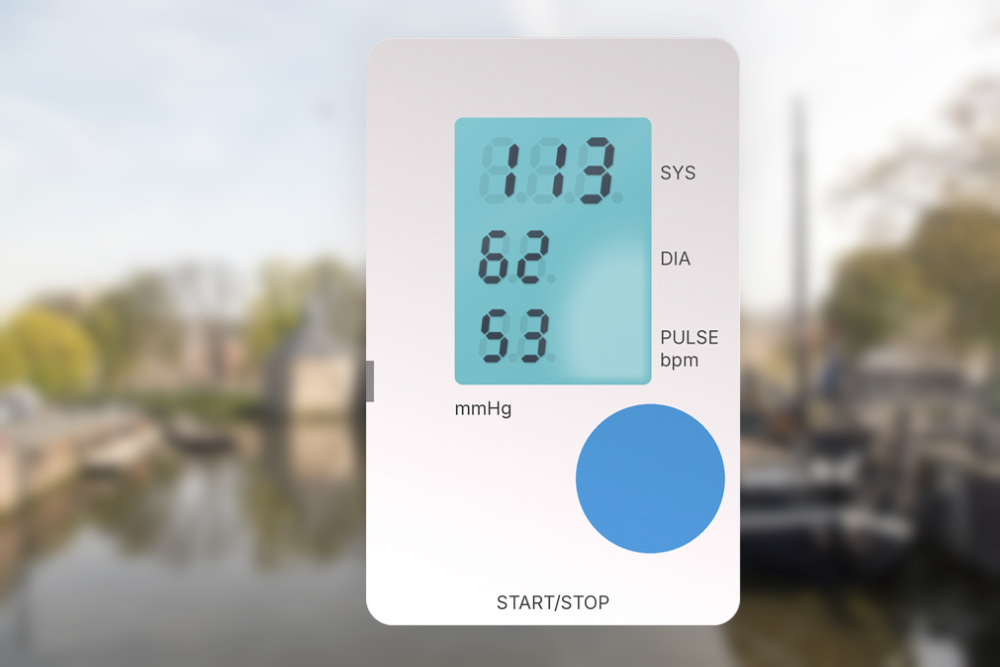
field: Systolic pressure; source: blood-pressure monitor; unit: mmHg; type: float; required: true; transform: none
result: 113 mmHg
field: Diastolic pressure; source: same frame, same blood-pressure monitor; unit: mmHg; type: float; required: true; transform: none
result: 62 mmHg
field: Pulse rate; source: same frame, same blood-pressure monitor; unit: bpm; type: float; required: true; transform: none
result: 53 bpm
